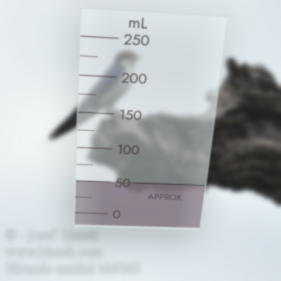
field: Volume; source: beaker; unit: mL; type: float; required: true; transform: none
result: 50 mL
